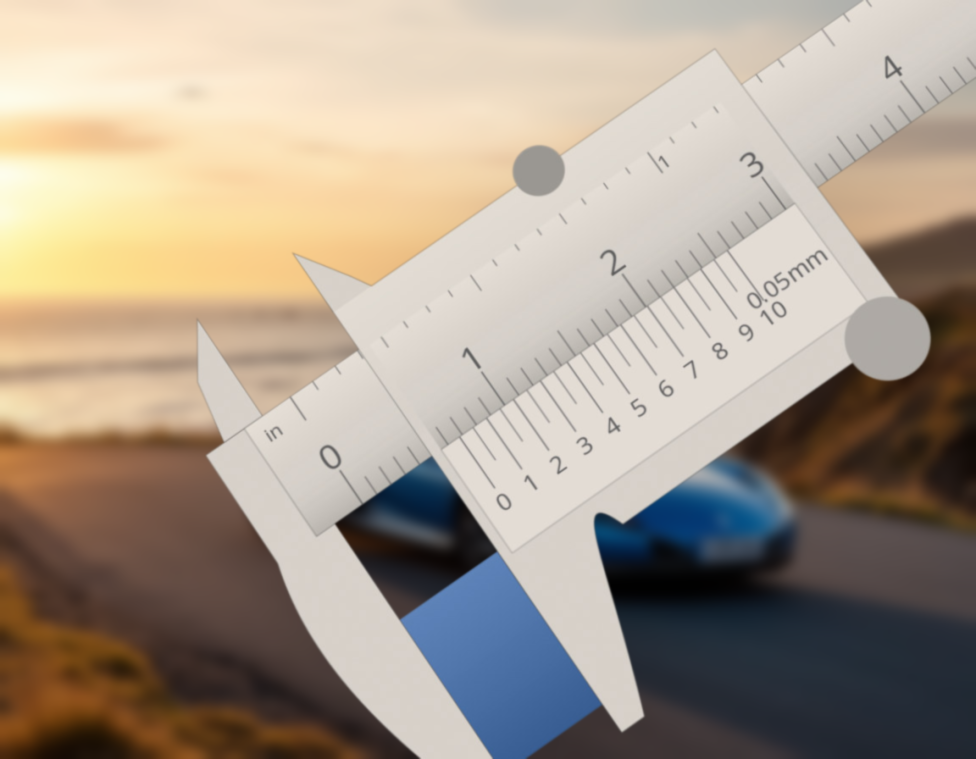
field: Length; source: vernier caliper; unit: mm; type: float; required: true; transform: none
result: 6.8 mm
